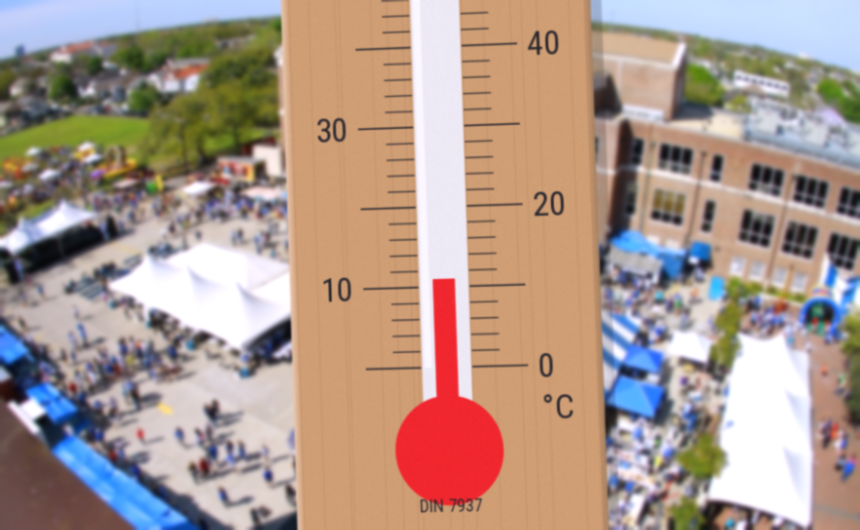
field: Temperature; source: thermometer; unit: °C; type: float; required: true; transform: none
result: 11 °C
